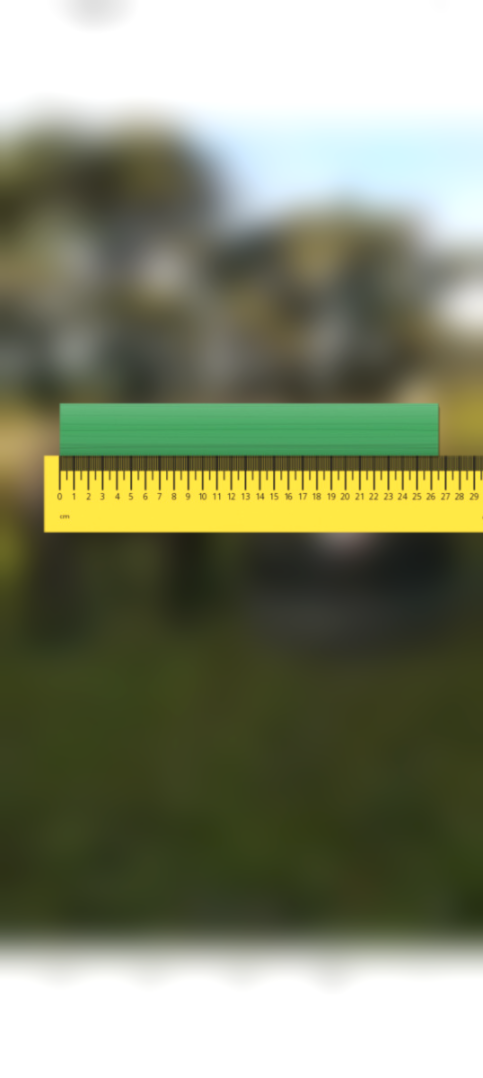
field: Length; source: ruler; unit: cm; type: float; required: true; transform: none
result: 26.5 cm
